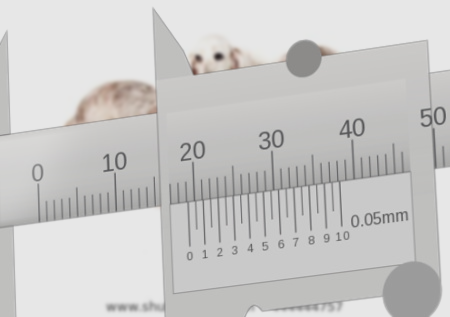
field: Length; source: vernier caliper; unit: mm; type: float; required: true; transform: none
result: 19.2 mm
